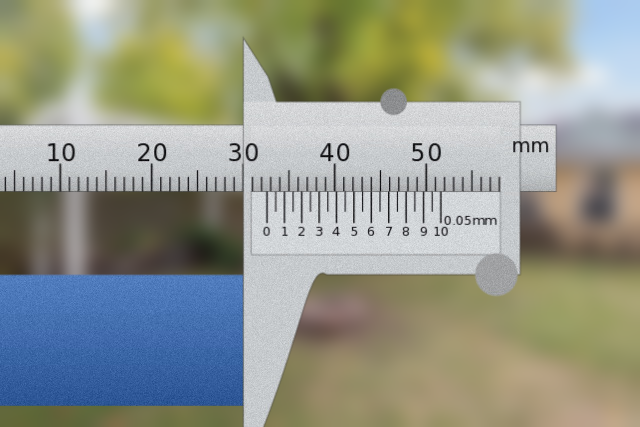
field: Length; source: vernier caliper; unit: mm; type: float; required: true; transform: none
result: 32.6 mm
